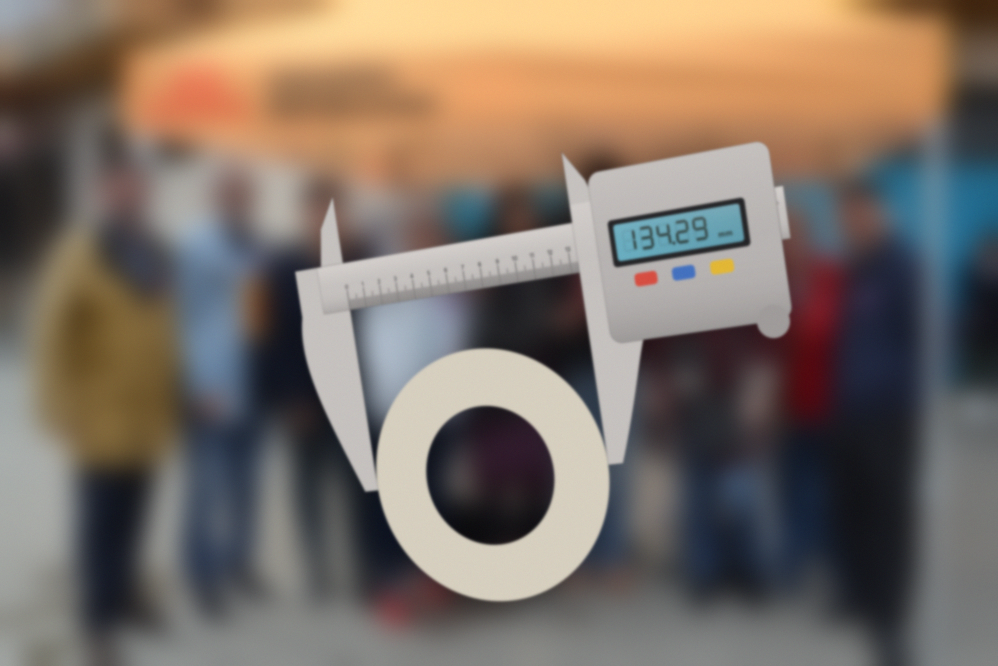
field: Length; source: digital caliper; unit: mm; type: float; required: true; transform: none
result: 134.29 mm
